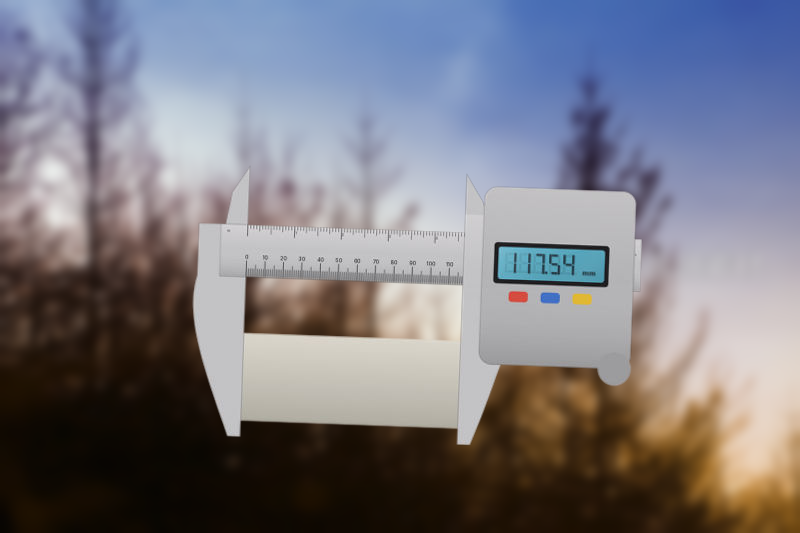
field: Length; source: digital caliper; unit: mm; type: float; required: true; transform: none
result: 117.54 mm
